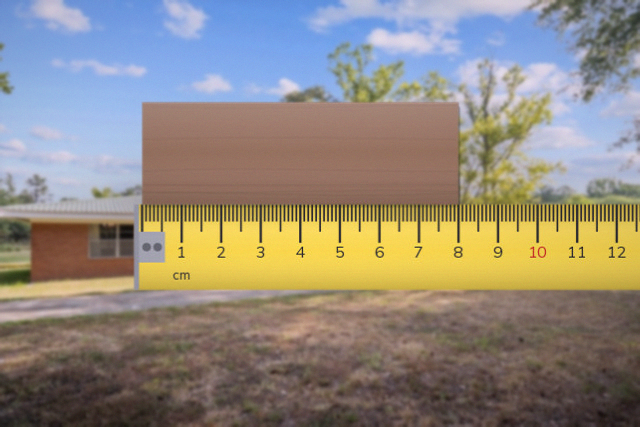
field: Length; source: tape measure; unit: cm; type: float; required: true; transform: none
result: 8 cm
